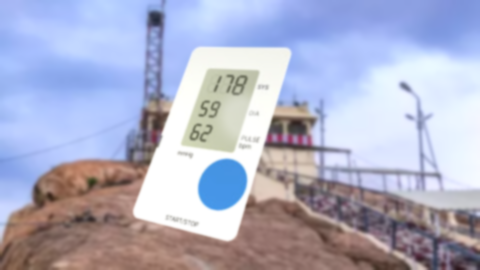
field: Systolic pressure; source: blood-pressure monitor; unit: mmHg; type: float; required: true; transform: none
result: 178 mmHg
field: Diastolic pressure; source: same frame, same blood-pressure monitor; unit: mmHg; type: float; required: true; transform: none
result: 59 mmHg
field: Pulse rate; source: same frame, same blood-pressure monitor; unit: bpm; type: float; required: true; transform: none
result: 62 bpm
